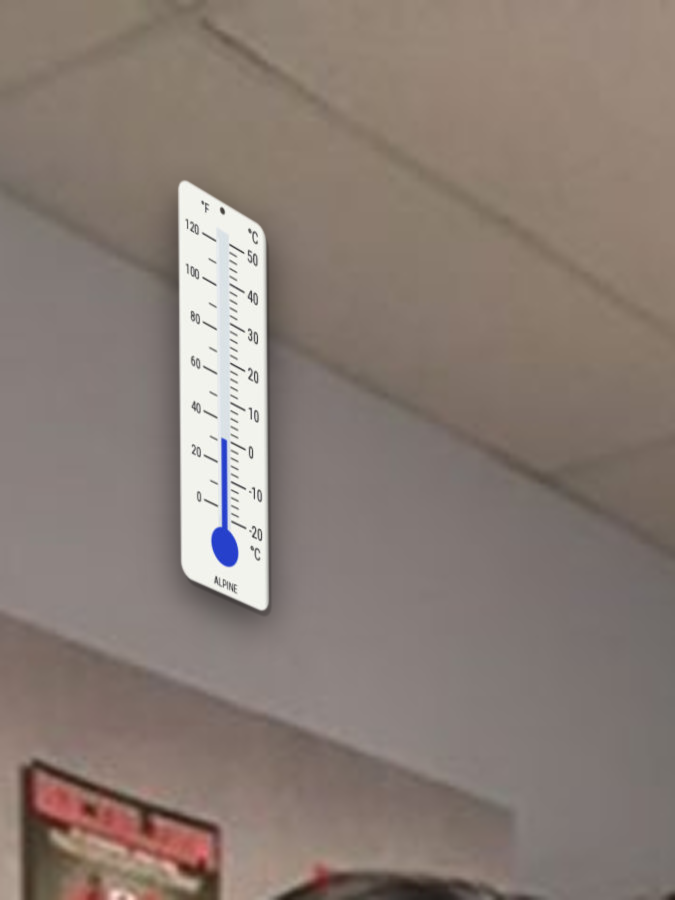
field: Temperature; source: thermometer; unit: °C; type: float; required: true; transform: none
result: 0 °C
